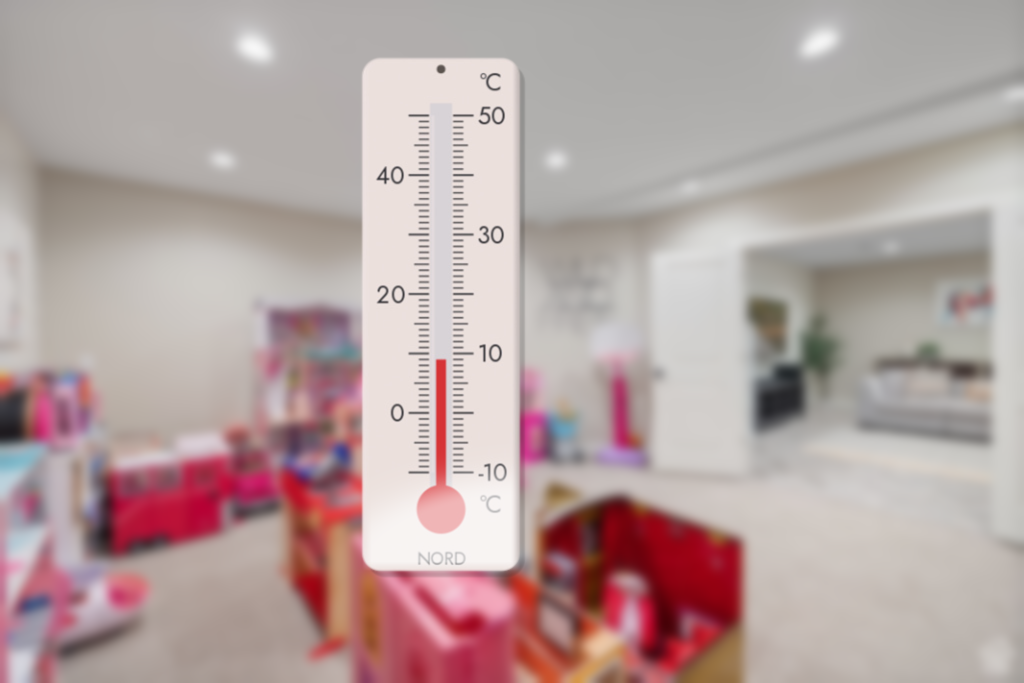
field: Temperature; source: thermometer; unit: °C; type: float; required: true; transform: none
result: 9 °C
